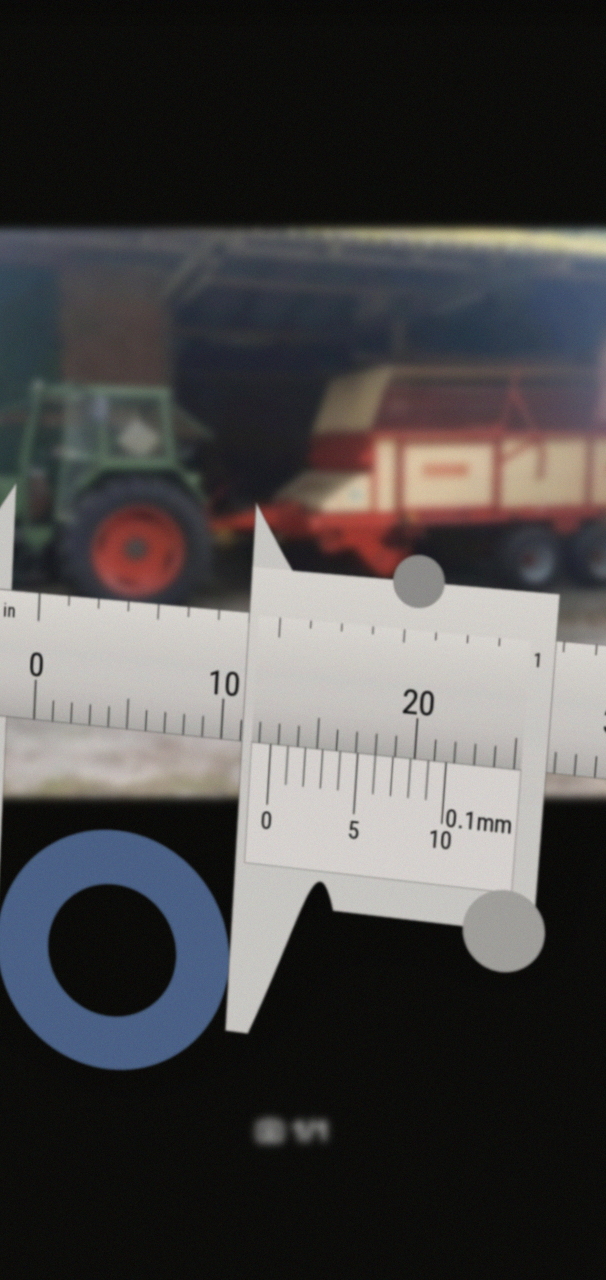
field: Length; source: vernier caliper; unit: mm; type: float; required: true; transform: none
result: 12.6 mm
